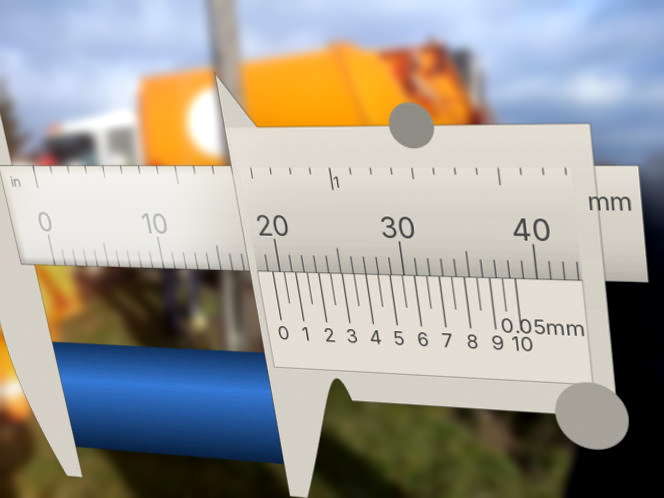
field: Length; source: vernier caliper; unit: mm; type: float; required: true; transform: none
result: 19.4 mm
